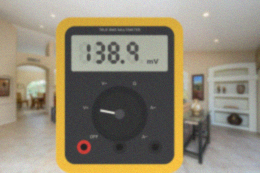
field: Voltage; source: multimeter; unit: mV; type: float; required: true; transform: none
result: 138.9 mV
